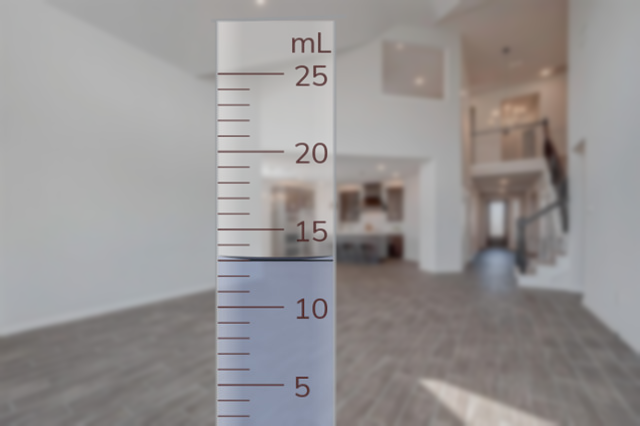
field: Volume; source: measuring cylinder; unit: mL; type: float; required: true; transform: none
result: 13 mL
